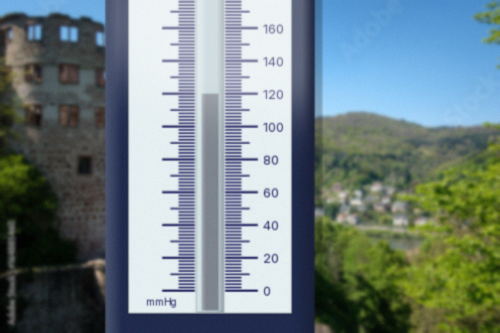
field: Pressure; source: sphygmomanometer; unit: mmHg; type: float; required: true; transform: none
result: 120 mmHg
